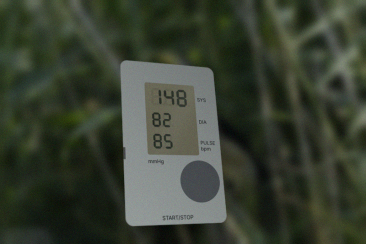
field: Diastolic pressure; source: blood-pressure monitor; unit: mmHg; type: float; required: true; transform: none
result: 82 mmHg
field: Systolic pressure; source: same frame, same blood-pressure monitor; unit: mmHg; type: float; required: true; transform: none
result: 148 mmHg
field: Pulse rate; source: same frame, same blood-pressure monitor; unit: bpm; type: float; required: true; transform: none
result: 85 bpm
